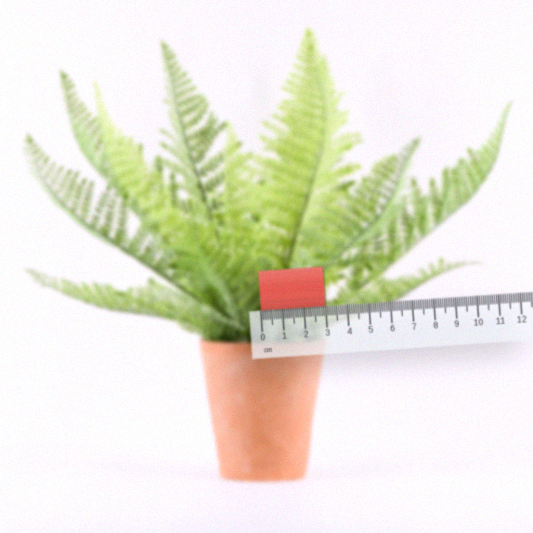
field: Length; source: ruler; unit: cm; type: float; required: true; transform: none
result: 3 cm
